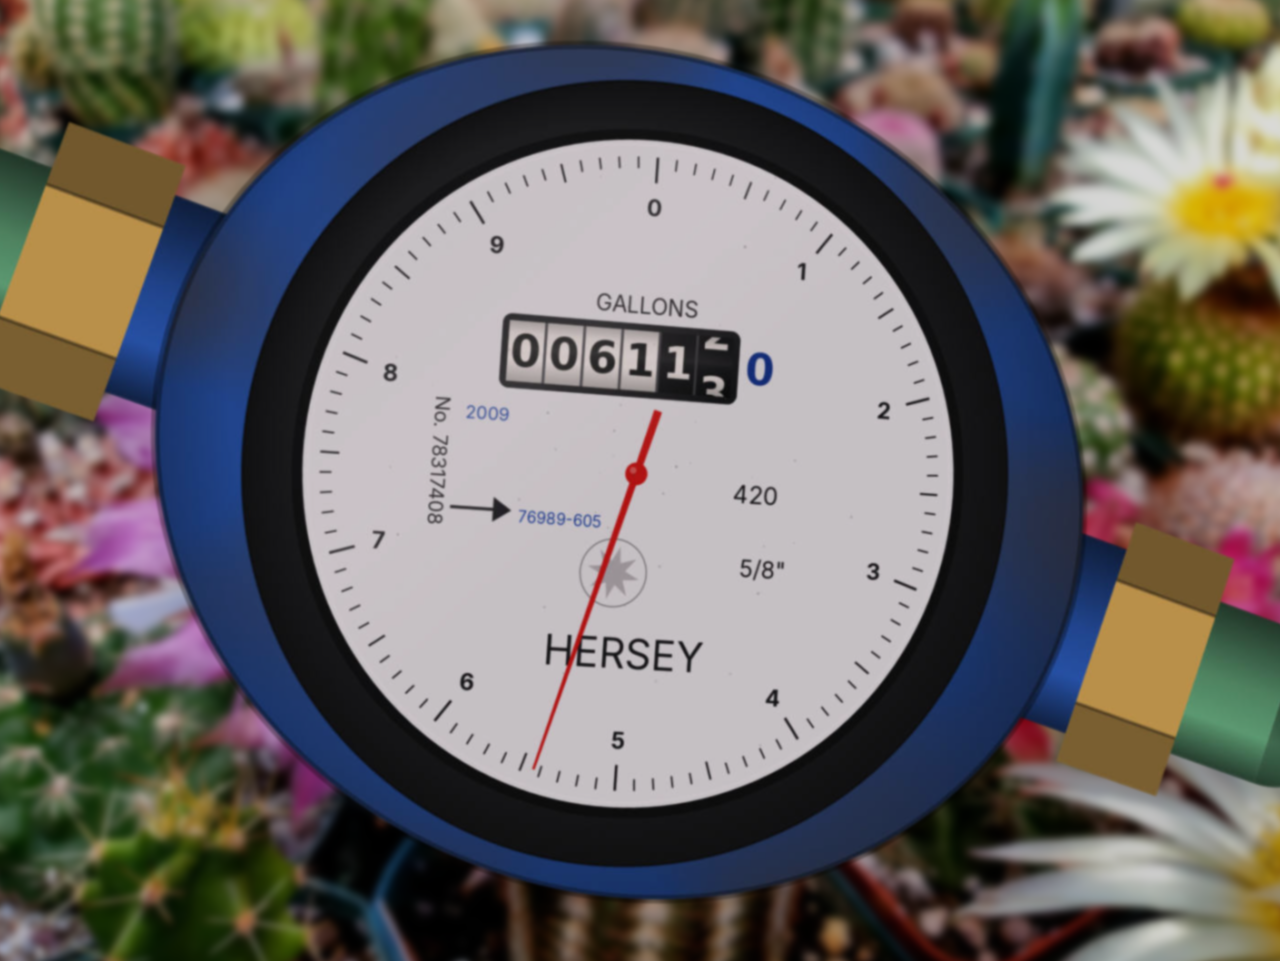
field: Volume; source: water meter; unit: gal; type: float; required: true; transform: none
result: 61125.4 gal
